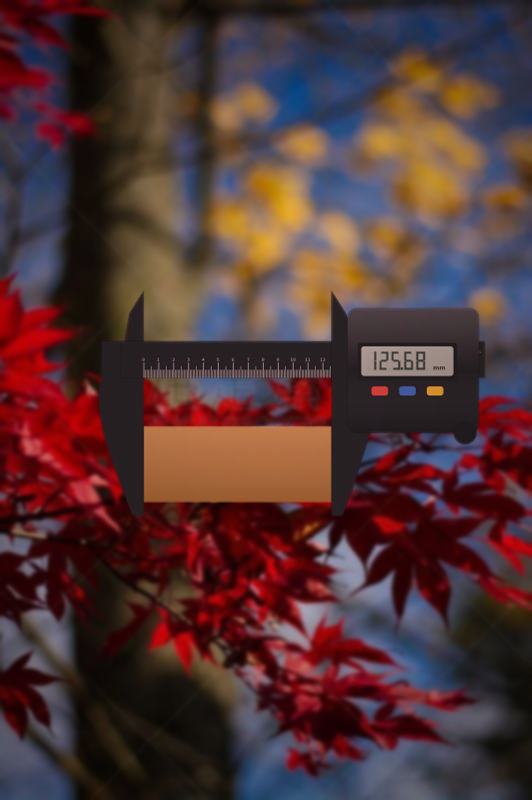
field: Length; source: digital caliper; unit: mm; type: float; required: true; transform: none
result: 125.68 mm
